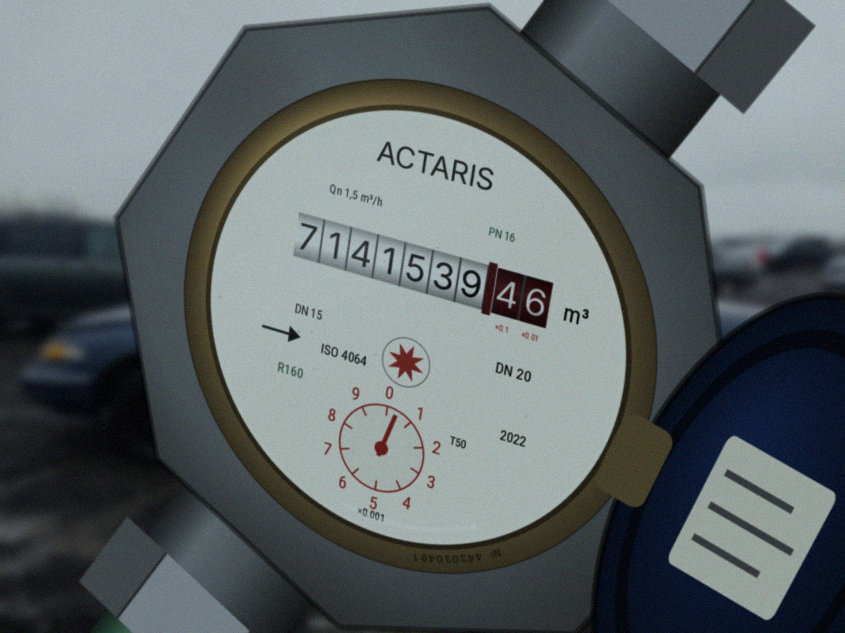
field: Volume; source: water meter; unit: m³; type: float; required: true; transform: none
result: 7141539.460 m³
